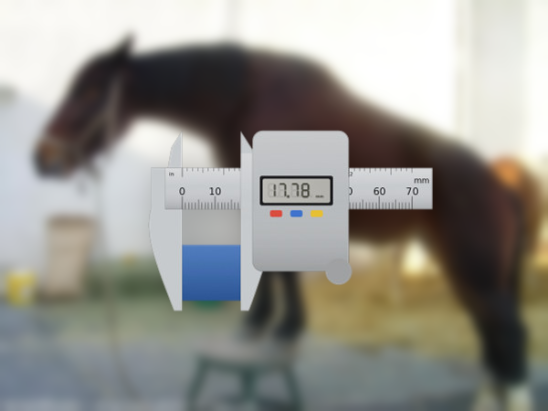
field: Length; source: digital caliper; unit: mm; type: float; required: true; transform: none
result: 17.78 mm
